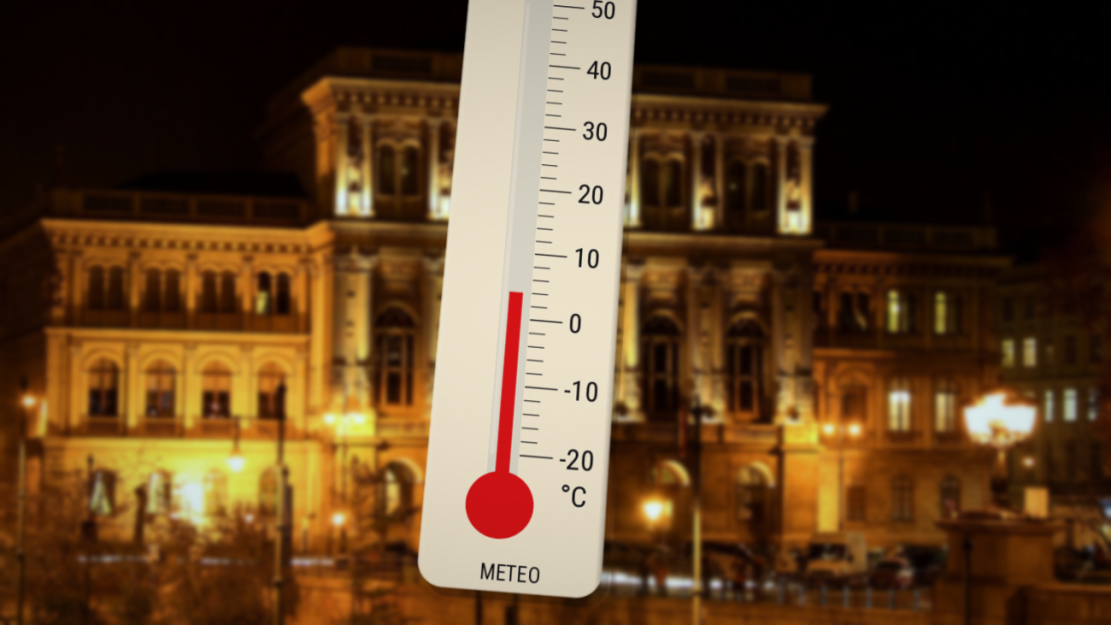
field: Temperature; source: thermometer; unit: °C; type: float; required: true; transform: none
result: 4 °C
